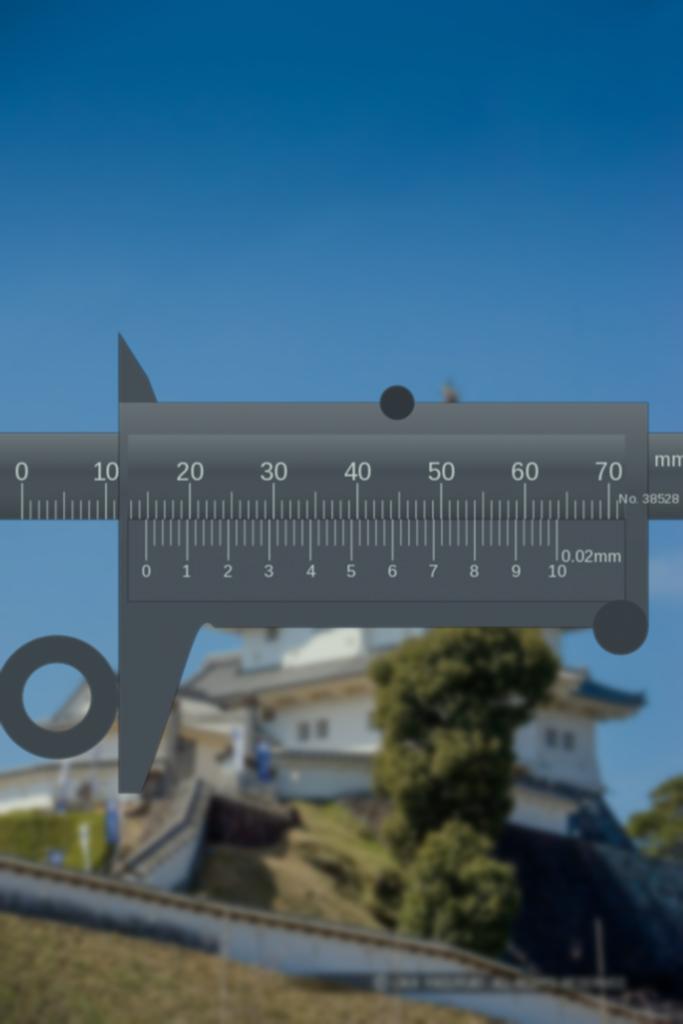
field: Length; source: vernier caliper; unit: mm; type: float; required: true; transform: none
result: 14.8 mm
